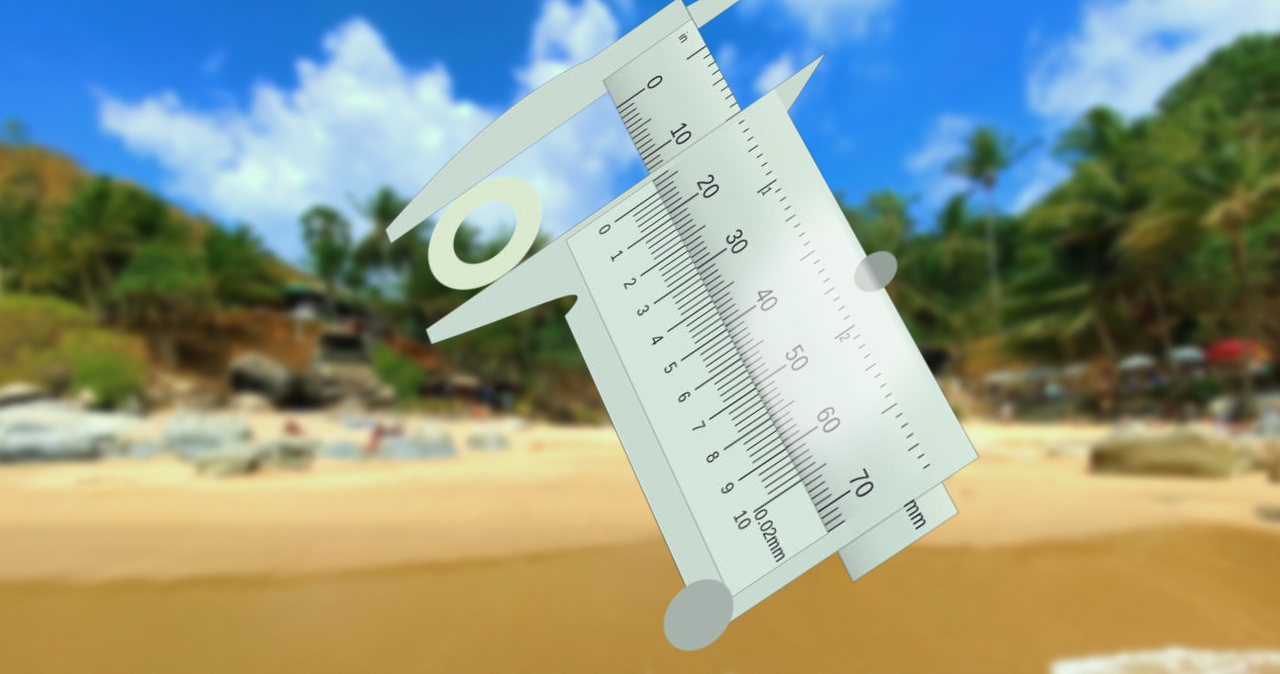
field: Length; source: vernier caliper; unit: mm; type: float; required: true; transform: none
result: 16.0 mm
